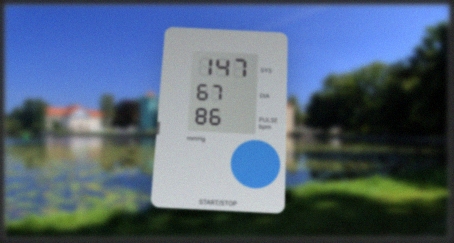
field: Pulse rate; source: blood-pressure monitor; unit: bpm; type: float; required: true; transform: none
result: 86 bpm
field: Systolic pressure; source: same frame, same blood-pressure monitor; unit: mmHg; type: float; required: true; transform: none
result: 147 mmHg
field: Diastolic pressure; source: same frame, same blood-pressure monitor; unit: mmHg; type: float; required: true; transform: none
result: 67 mmHg
